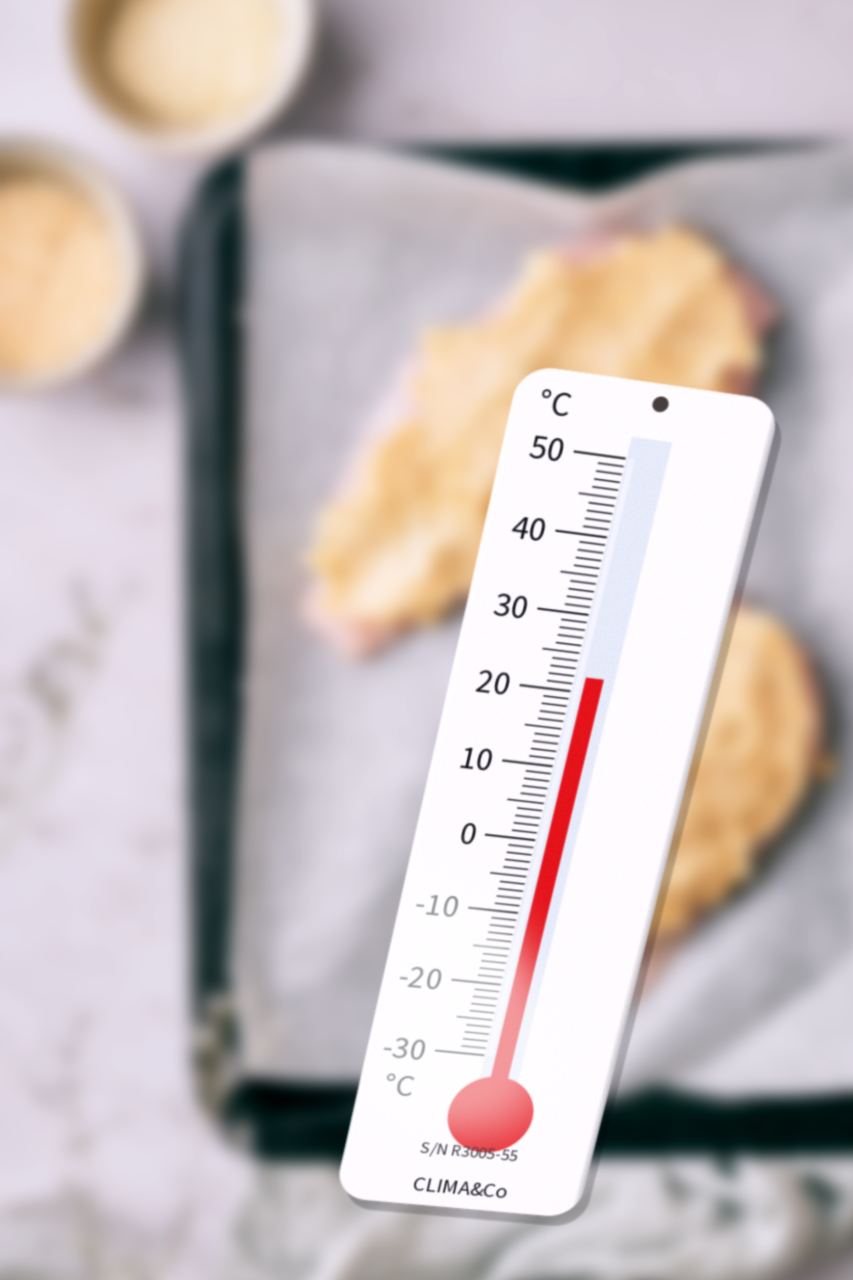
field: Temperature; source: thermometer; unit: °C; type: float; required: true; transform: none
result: 22 °C
